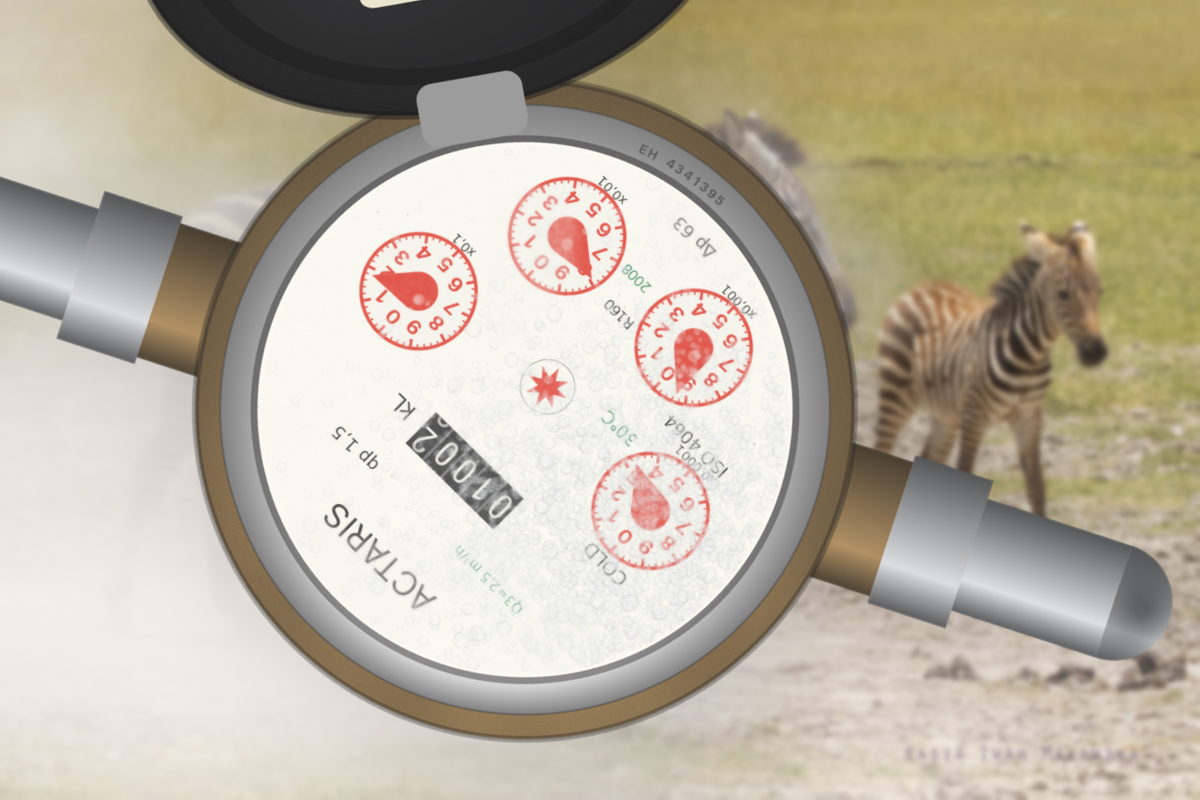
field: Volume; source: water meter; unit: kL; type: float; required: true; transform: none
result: 1002.1793 kL
